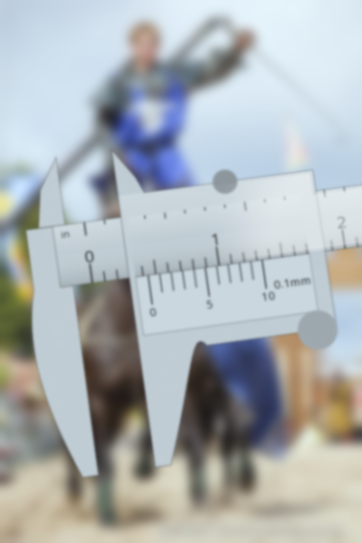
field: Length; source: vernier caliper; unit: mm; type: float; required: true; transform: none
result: 4.4 mm
